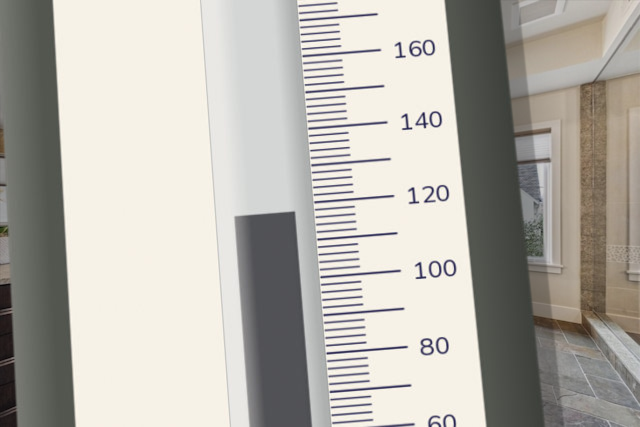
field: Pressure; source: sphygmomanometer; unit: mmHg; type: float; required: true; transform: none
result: 118 mmHg
